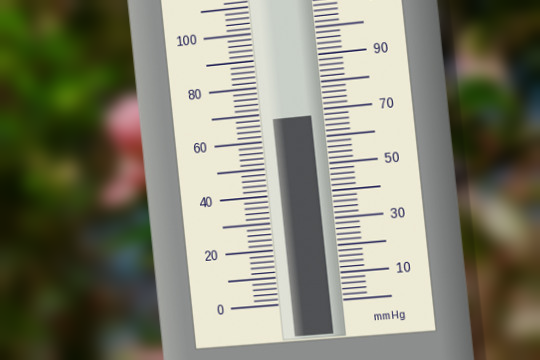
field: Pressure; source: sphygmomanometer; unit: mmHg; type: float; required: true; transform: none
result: 68 mmHg
